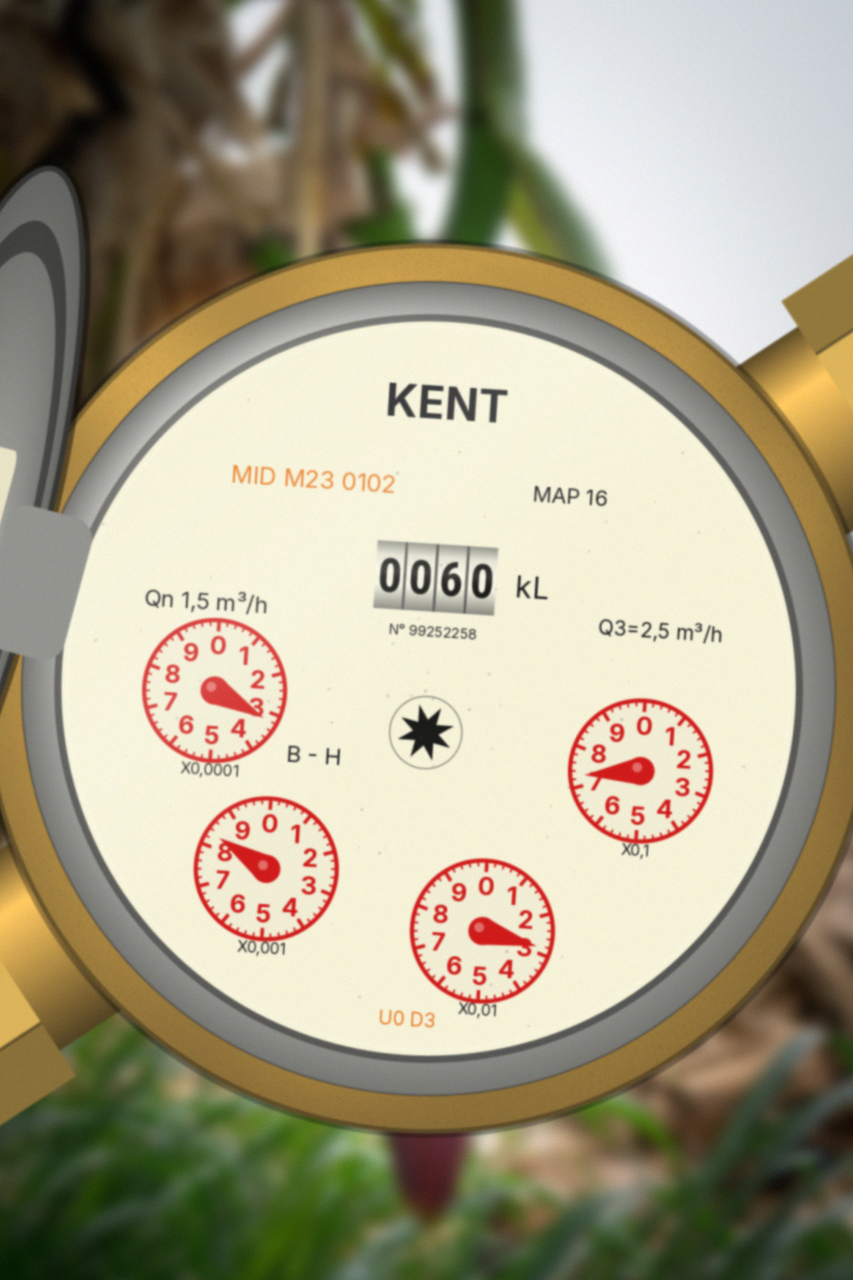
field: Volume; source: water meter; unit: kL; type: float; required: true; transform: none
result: 60.7283 kL
